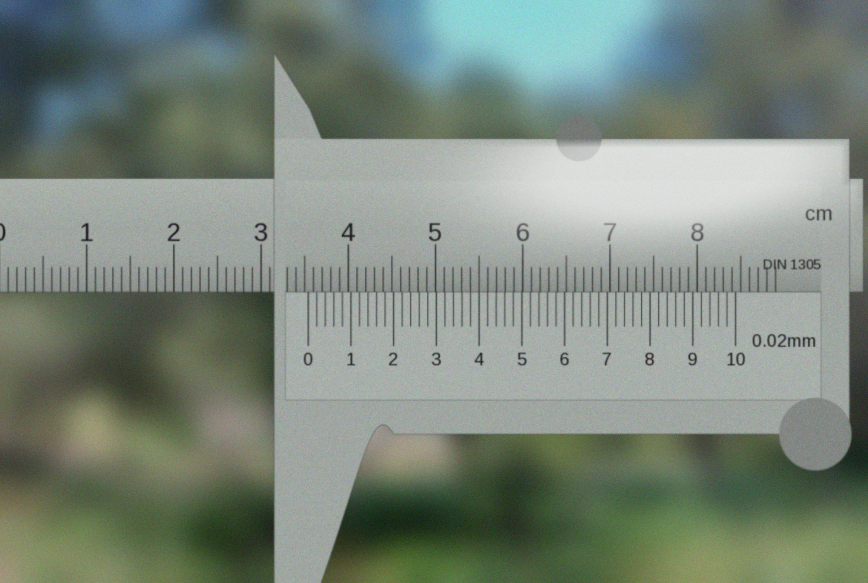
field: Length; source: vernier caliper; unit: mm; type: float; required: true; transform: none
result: 35.4 mm
